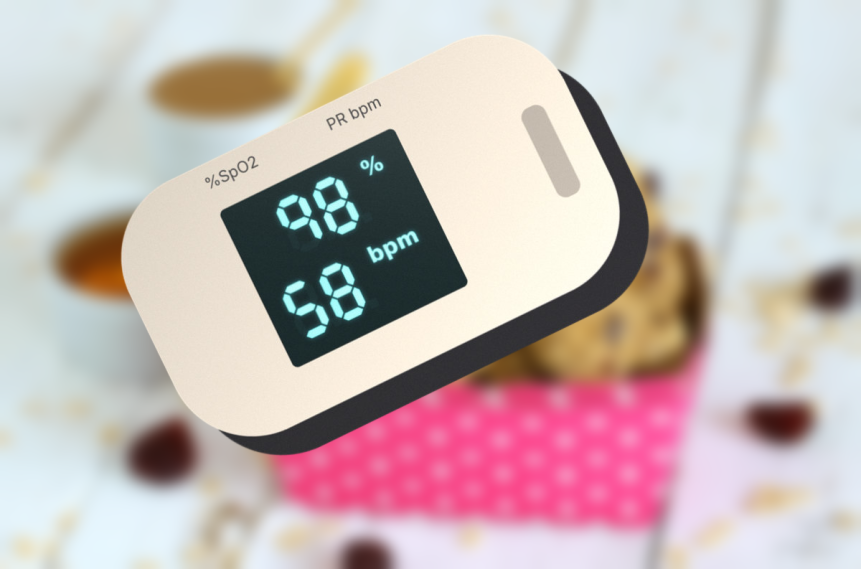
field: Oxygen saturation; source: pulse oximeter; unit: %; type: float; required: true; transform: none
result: 98 %
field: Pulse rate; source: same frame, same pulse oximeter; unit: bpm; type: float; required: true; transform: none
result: 58 bpm
